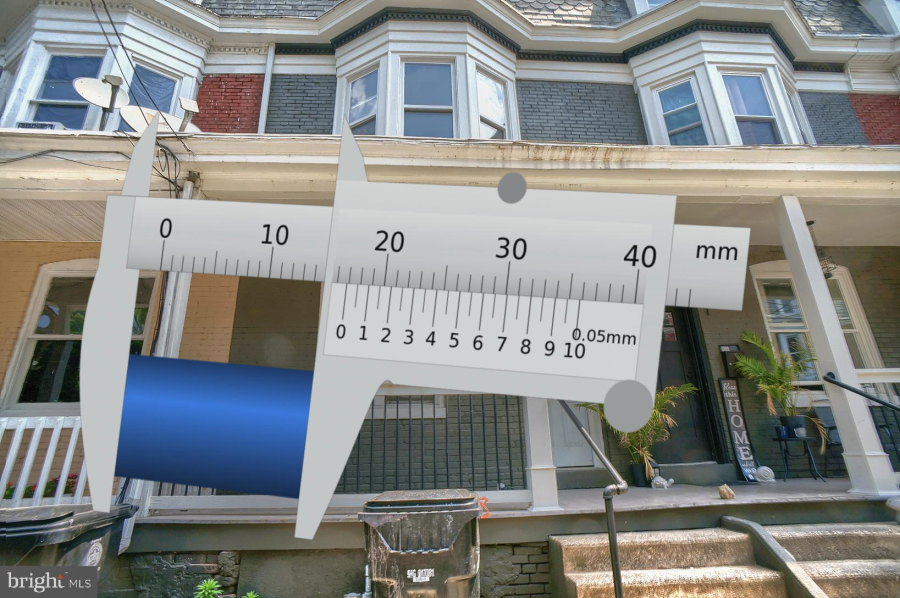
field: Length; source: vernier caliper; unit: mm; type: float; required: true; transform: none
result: 16.8 mm
